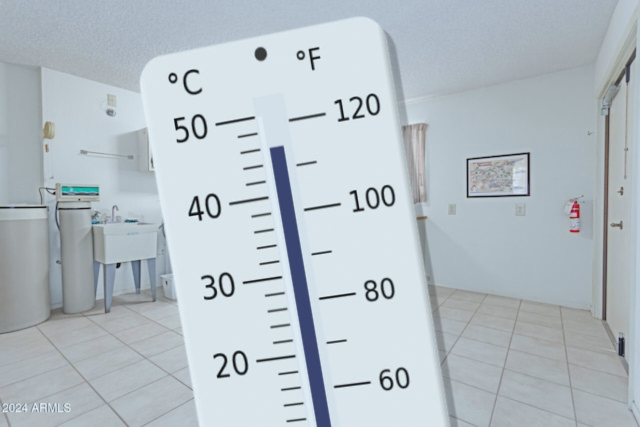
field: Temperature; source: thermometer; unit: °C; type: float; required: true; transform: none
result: 46 °C
